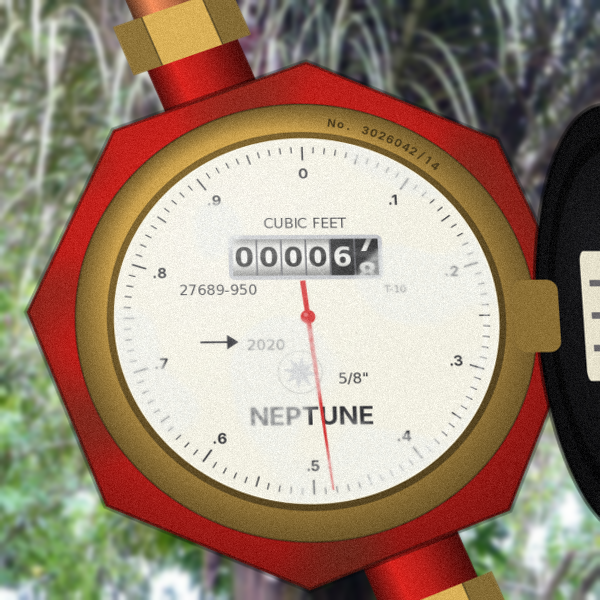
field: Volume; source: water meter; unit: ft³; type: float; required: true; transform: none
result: 67.48 ft³
